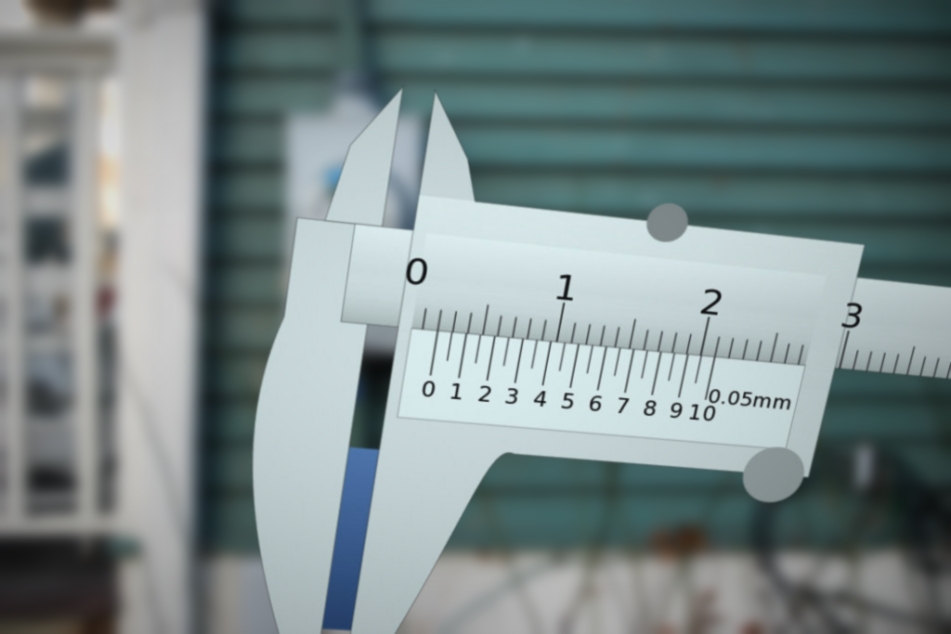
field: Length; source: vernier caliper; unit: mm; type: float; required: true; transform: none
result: 2.0 mm
